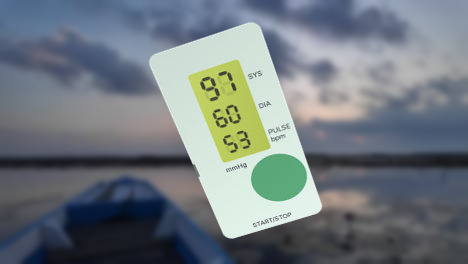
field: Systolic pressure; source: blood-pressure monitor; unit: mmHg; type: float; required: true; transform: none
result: 97 mmHg
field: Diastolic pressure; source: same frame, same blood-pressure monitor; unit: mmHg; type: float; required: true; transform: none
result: 60 mmHg
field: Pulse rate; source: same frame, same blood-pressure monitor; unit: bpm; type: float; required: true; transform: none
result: 53 bpm
